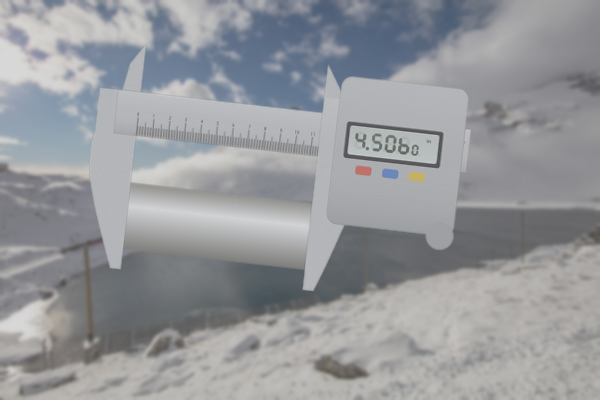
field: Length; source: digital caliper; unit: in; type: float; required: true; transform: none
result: 4.5060 in
